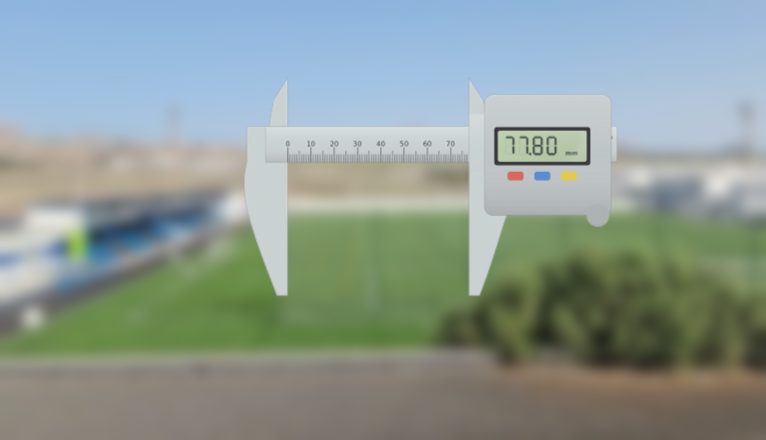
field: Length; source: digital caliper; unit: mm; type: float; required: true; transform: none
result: 77.80 mm
